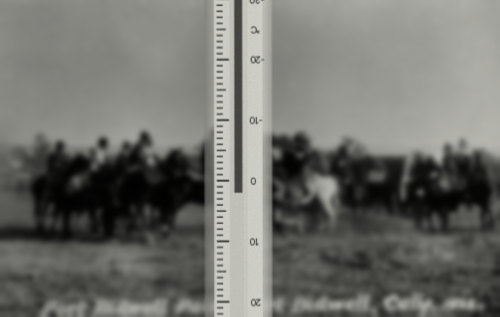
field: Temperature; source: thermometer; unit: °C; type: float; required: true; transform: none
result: 2 °C
